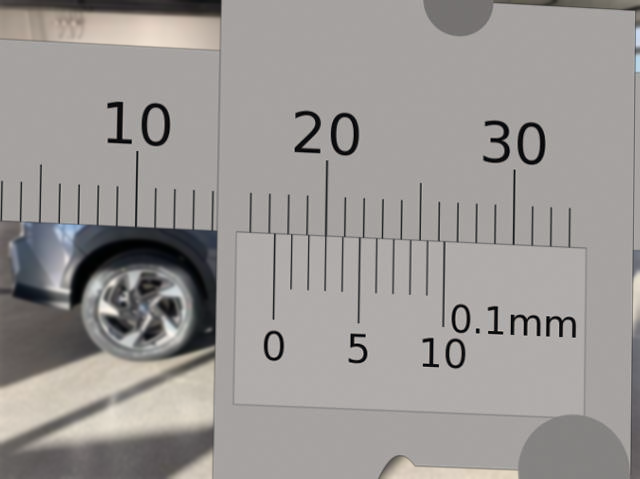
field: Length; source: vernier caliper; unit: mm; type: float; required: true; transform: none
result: 17.3 mm
